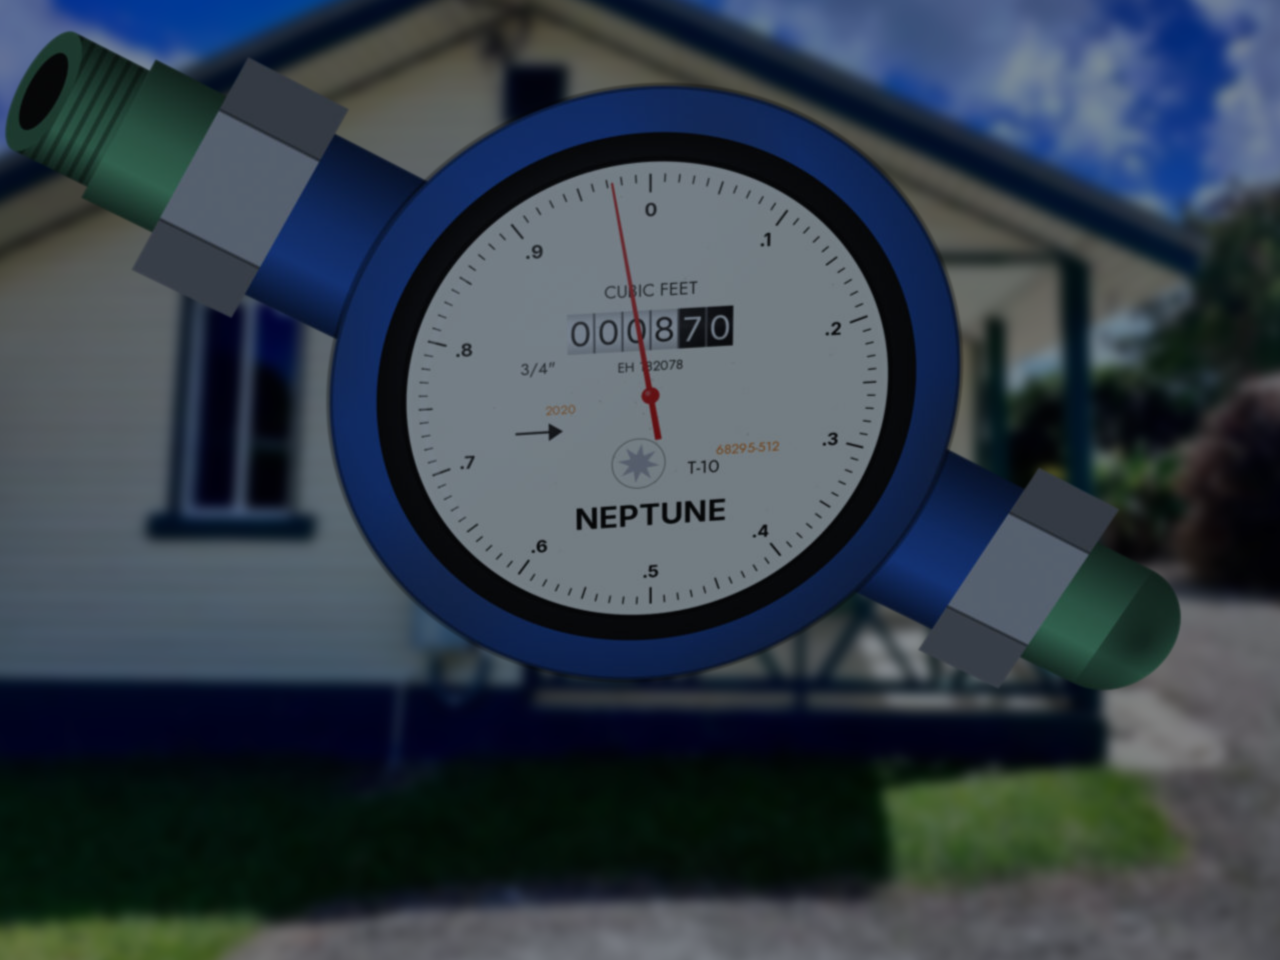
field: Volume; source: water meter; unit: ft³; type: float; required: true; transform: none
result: 869.97 ft³
